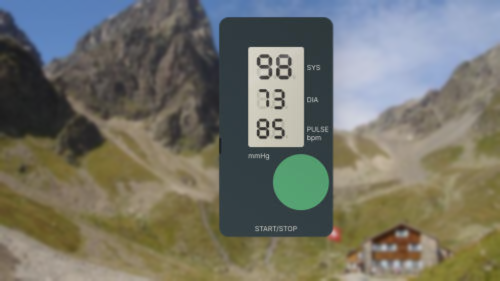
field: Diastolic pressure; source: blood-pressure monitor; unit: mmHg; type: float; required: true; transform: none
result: 73 mmHg
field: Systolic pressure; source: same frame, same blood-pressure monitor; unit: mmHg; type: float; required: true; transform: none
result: 98 mmHg
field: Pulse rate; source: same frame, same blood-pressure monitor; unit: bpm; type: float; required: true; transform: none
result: 85 bpm
